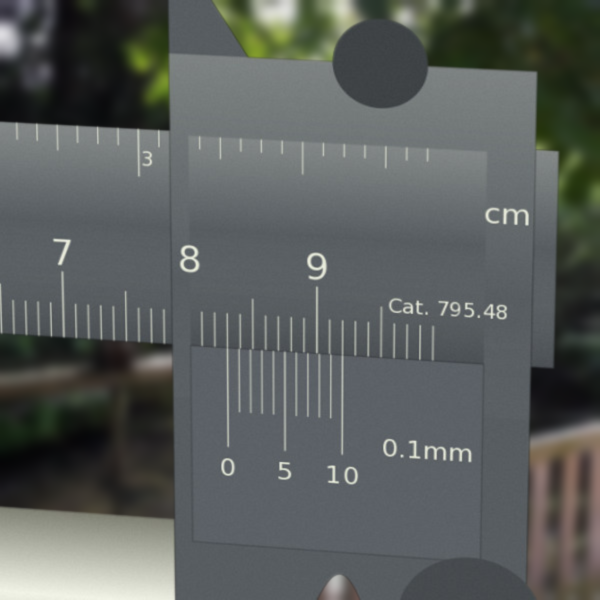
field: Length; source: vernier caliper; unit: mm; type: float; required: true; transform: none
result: 83.0 mm
